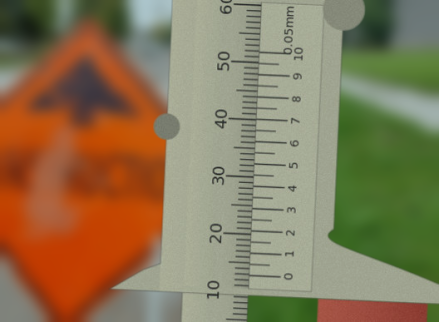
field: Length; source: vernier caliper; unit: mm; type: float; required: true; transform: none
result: 12.8 mm
